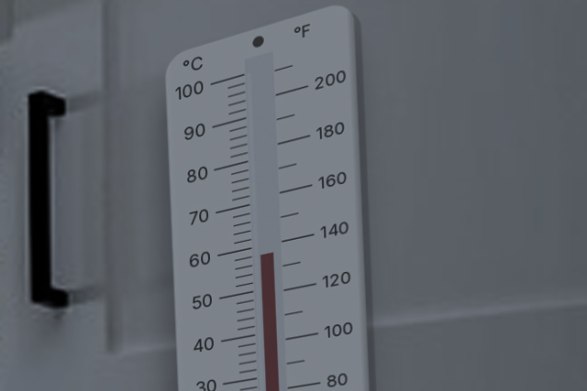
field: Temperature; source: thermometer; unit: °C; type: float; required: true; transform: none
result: 58 °C
